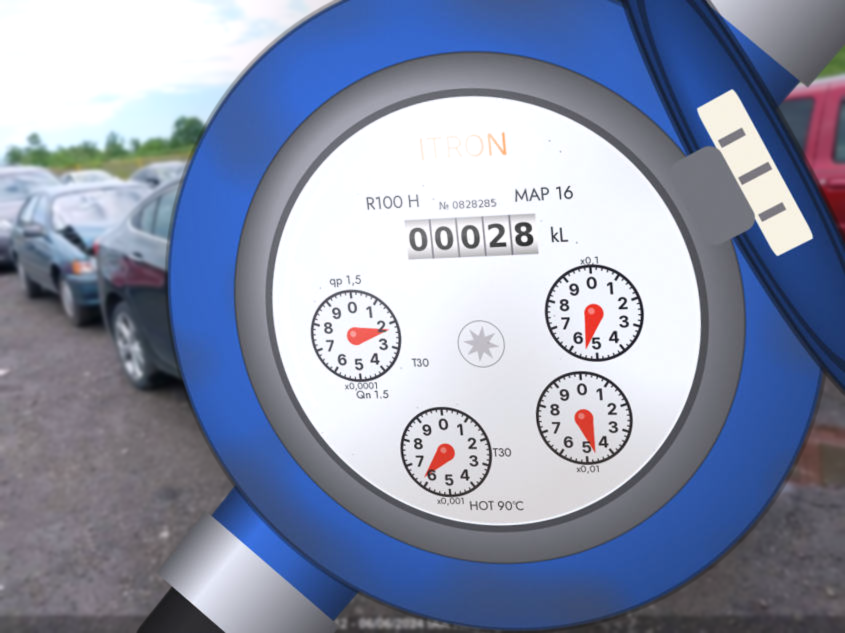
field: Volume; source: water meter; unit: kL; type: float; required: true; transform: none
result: 28.5462 kL
